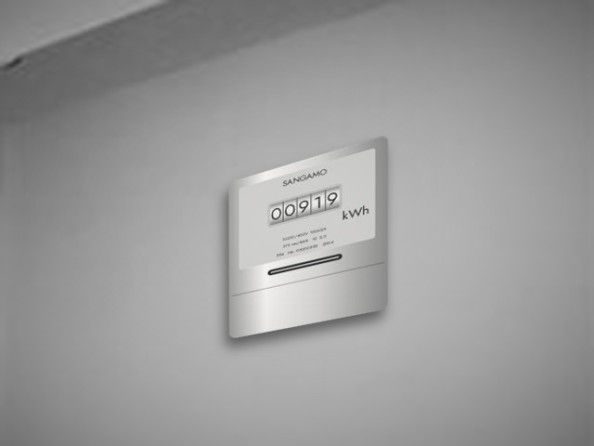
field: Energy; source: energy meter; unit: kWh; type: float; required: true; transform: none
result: 919 kWh
